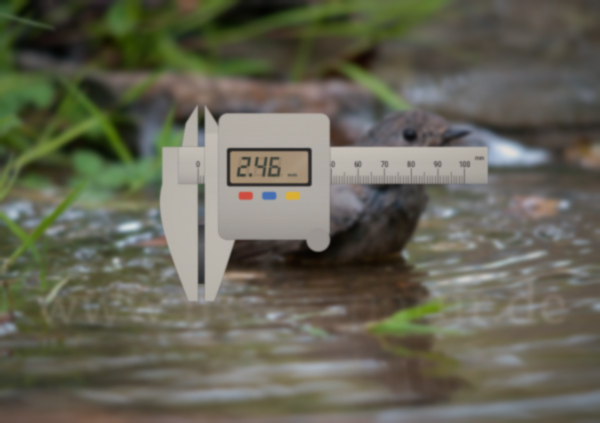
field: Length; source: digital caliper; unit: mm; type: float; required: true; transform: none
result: 2.46 mm
